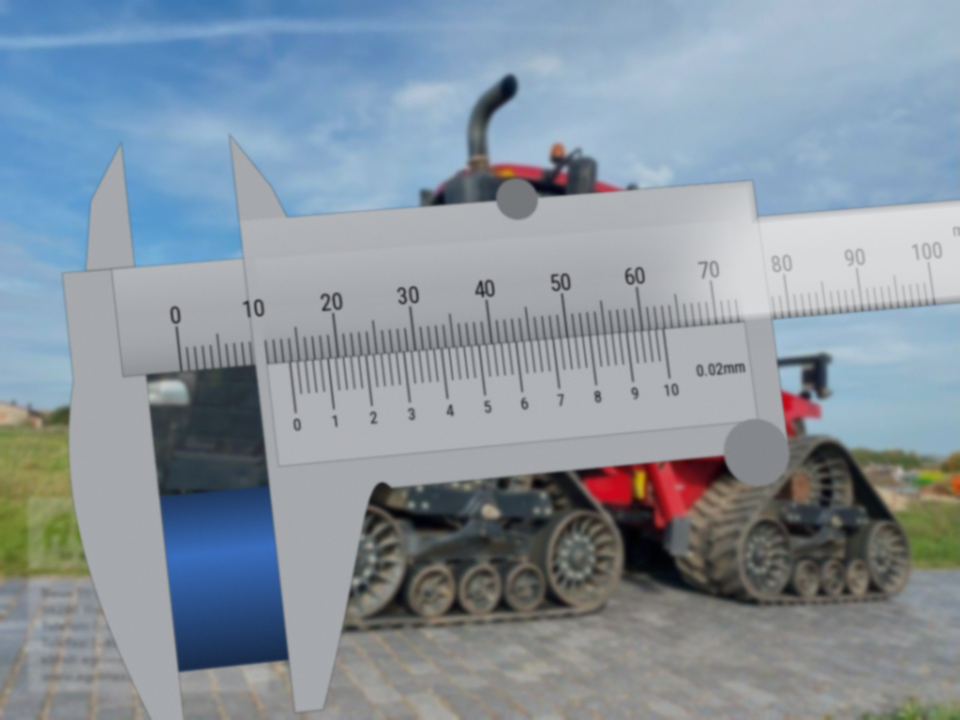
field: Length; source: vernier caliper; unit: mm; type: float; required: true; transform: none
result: 13.8 mm
